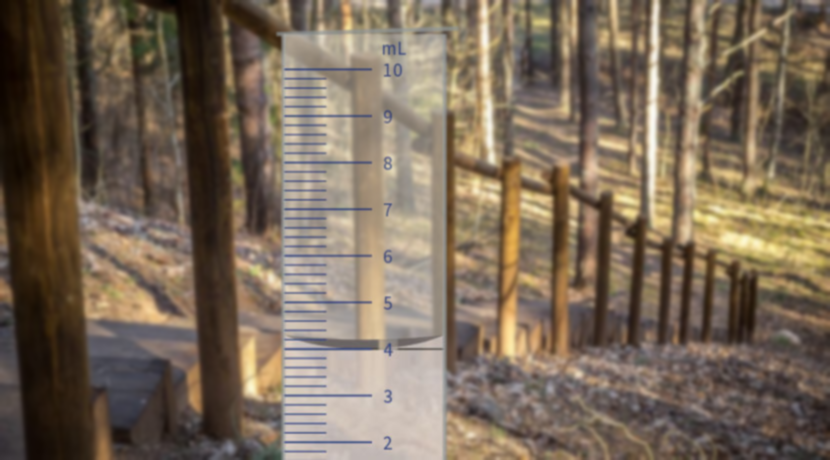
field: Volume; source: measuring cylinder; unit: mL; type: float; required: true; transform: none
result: 4 mL
